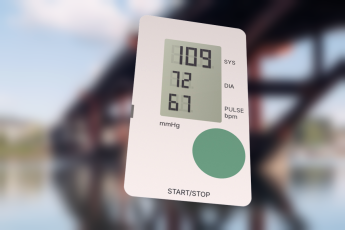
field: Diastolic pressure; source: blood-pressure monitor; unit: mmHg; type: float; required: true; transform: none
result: 72 mmHg
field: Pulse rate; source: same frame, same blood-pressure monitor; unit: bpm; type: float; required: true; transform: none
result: 67 bpm
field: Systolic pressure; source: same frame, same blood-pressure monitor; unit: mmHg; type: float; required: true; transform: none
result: 109 mmHg
